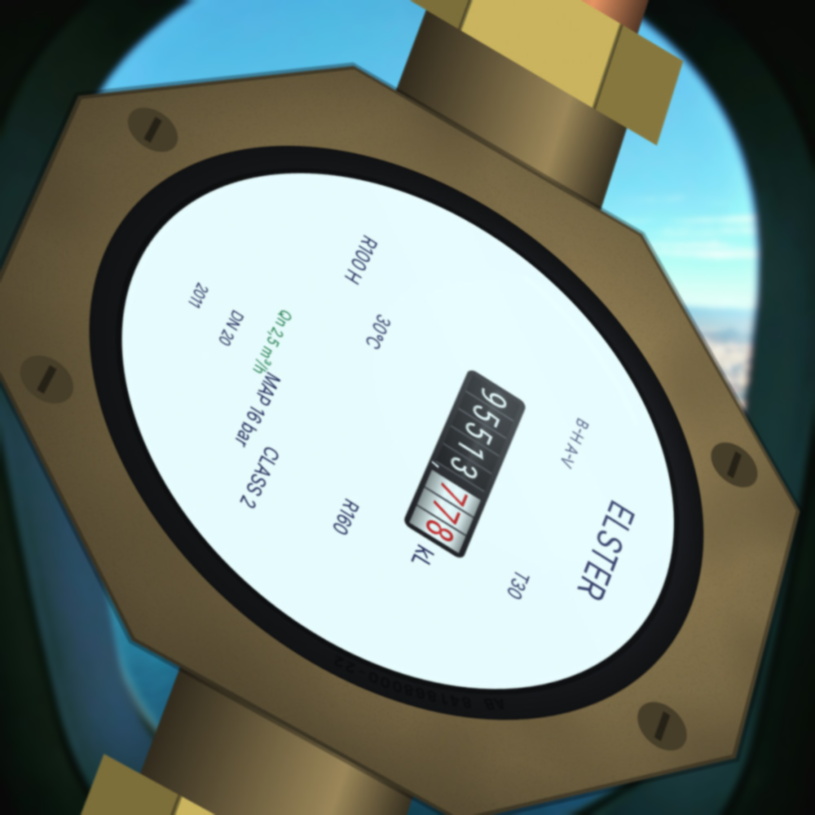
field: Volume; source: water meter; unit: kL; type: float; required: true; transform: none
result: 95513.778 kL
